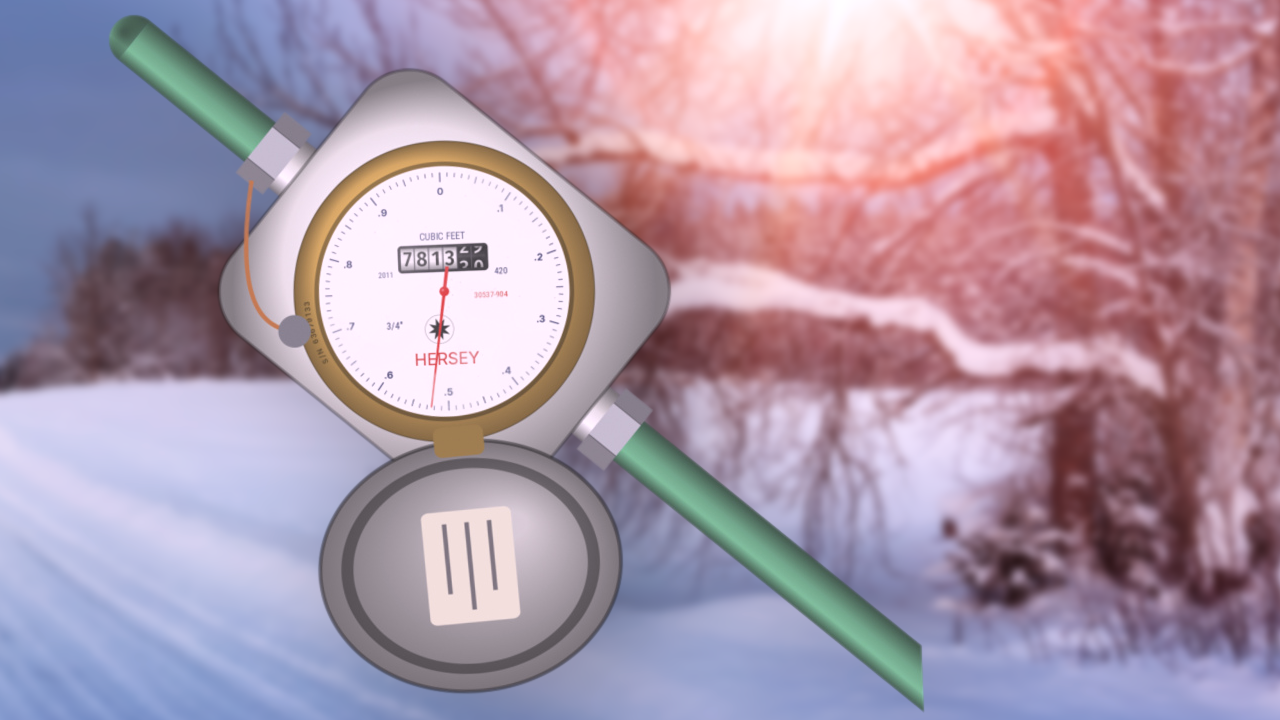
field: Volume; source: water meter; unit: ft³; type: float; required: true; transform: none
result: 781329.52 ft³
